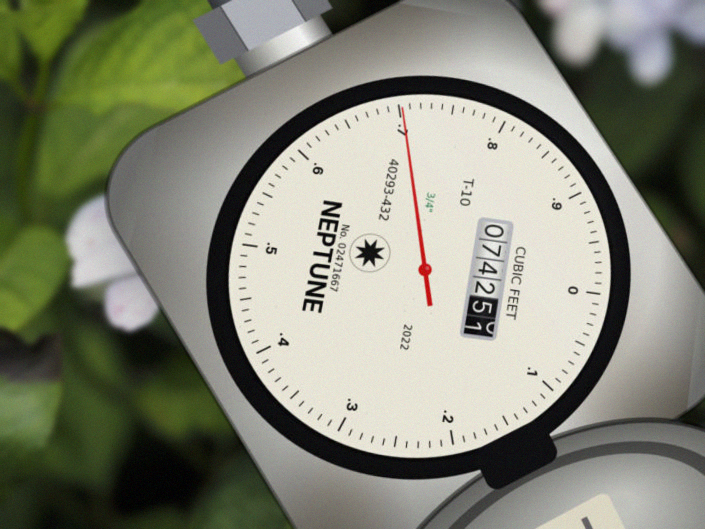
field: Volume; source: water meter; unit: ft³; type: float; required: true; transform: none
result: 74250.70 ft³
